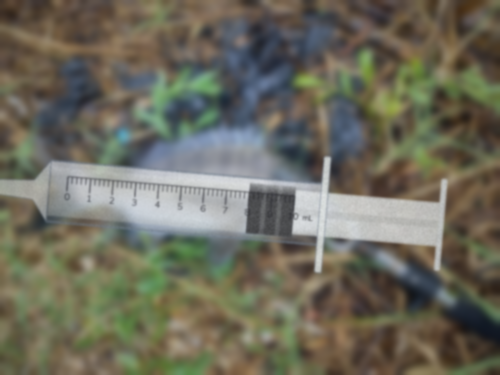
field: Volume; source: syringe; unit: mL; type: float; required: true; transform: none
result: 8 mL
